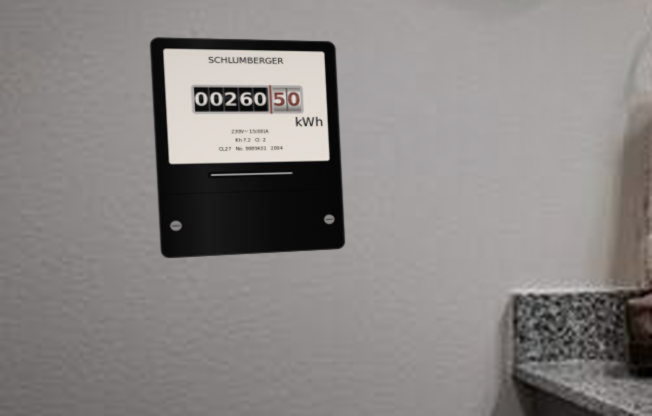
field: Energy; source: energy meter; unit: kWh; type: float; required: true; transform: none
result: 260.50 kWh
